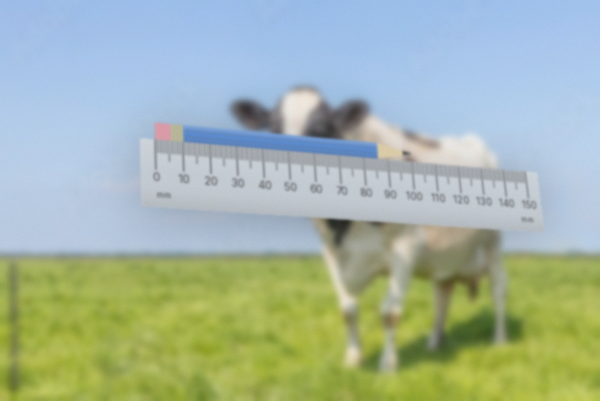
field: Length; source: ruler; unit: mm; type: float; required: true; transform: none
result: 100 mm
